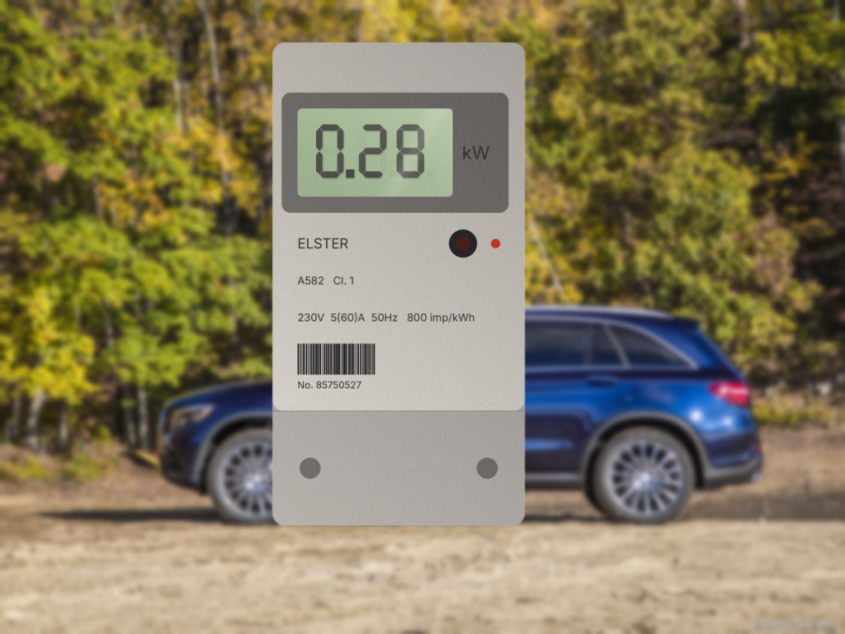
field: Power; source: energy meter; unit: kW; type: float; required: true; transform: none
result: 0.28 kW
